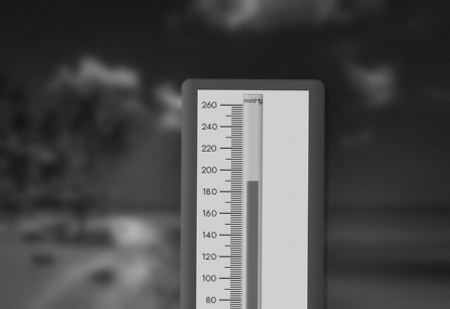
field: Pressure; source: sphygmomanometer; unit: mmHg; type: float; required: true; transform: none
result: 190 mmHg
